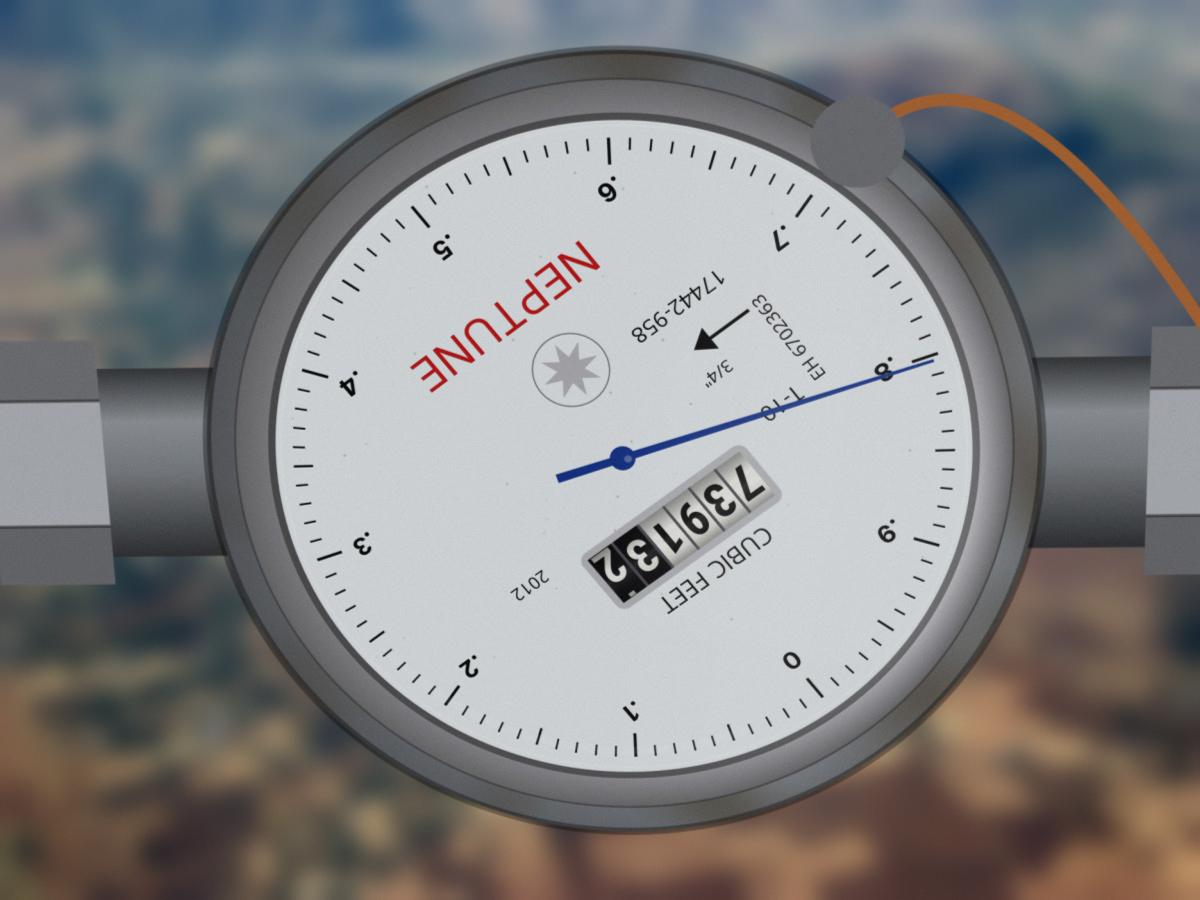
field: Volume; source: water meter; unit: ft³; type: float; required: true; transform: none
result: 739131.80 ft³
